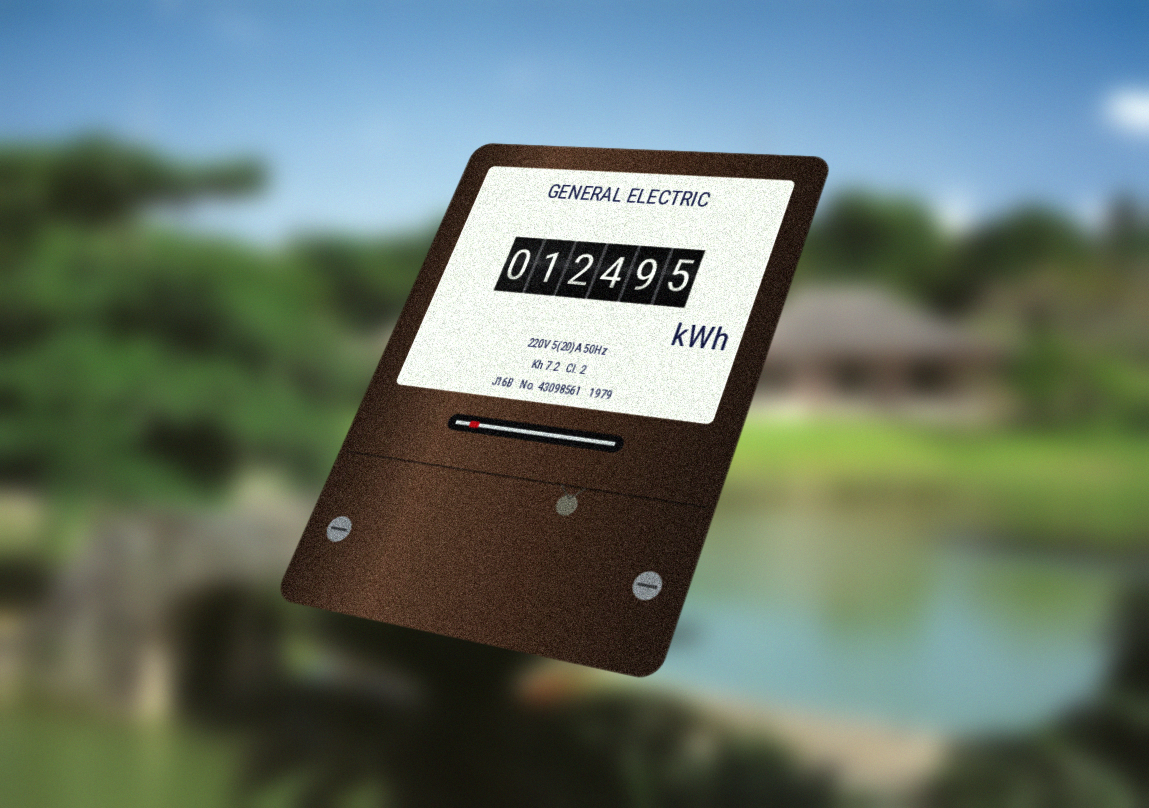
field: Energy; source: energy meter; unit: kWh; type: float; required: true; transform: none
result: 12495 kWh
